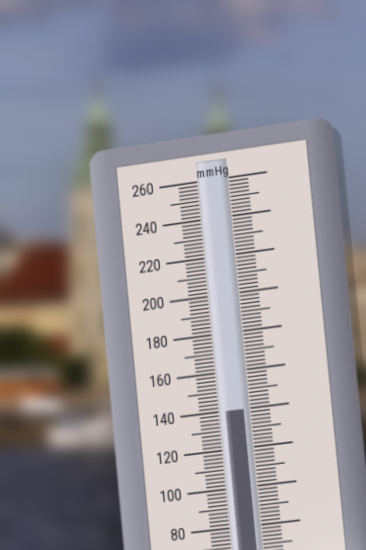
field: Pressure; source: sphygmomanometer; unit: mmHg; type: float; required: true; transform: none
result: 140 mmHg
